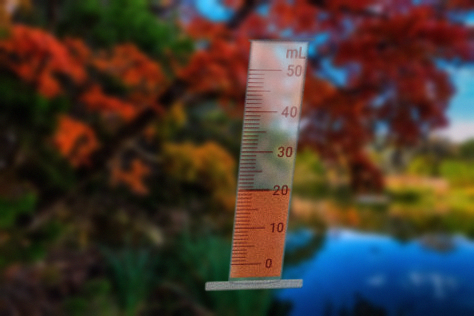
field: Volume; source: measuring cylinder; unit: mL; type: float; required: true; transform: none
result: 20 mL
